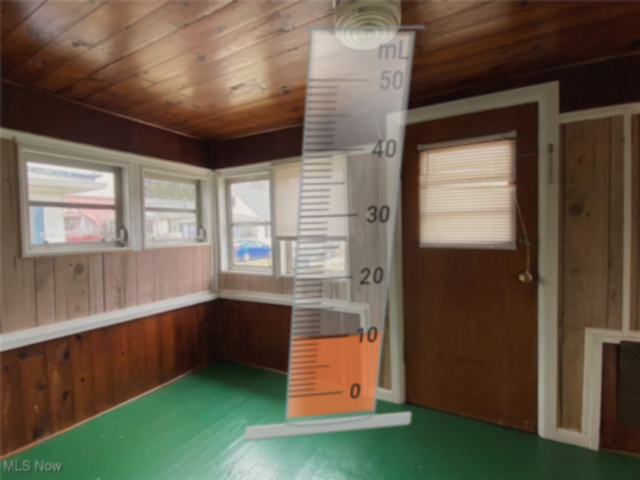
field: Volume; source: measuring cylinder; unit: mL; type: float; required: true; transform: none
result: 10 mL
